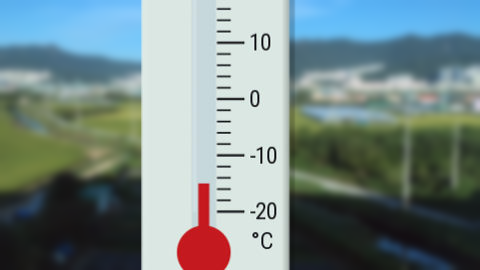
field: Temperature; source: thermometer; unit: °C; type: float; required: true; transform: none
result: -15 °C
